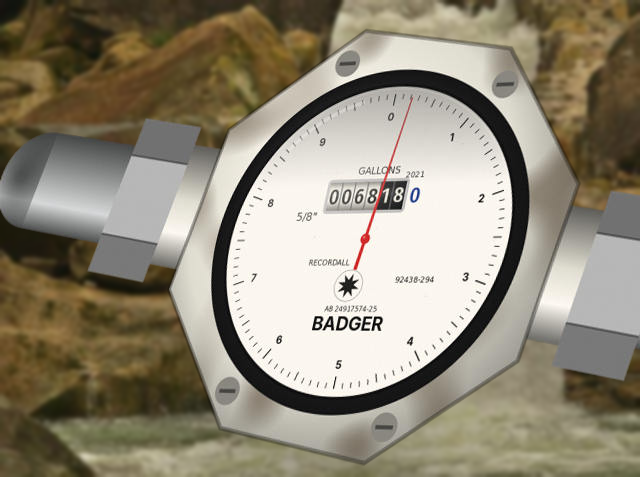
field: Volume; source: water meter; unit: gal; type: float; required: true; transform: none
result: 68180.2 gal
